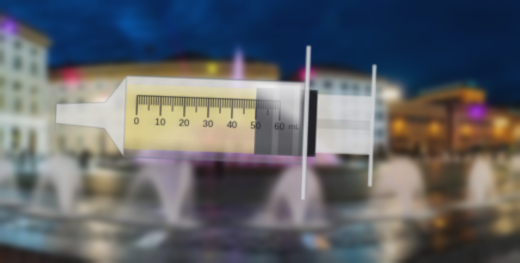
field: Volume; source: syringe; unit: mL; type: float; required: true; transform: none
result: 50 mL
